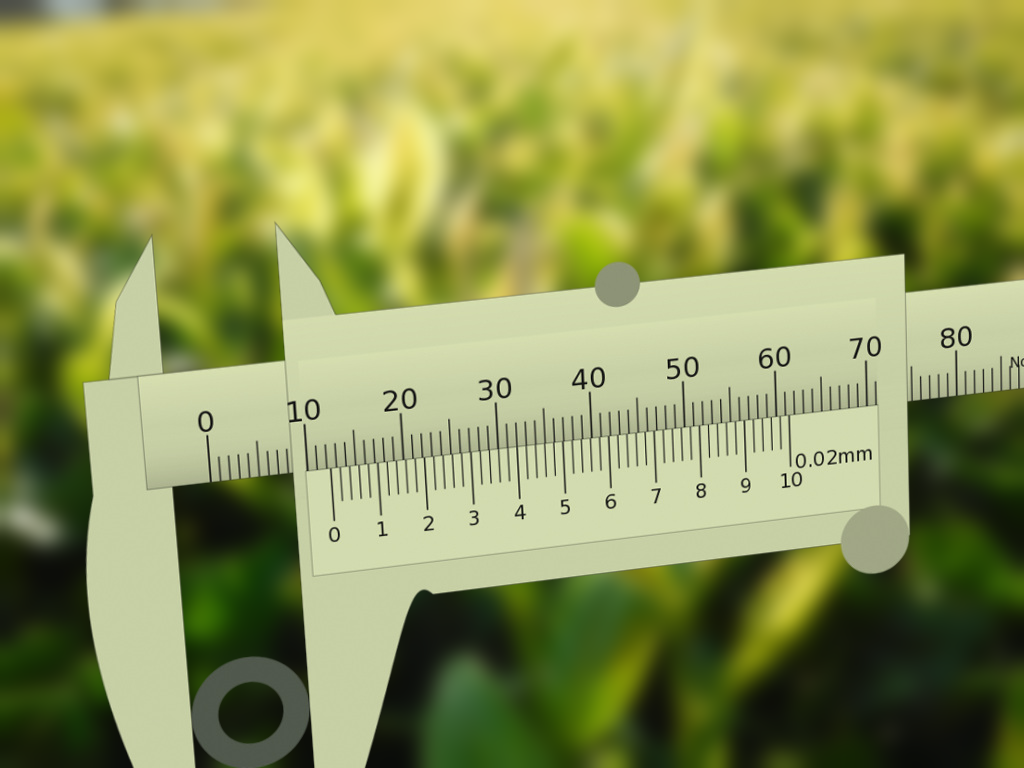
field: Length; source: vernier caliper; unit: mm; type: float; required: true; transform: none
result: 12.4 mm
